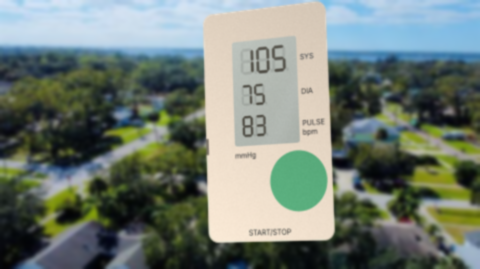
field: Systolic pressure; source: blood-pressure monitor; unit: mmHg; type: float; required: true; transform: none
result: 105 mmHg
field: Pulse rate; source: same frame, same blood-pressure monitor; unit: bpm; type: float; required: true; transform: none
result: 83 bpm
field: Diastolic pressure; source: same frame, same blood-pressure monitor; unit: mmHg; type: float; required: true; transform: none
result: 75 mmHg
